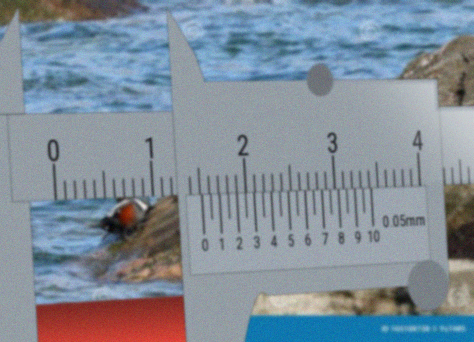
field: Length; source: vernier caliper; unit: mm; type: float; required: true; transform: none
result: 15.2 mm
